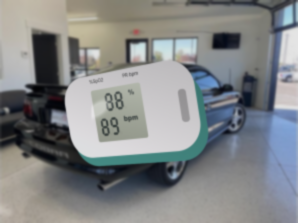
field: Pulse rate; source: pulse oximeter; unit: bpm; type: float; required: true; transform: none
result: 89 bpm
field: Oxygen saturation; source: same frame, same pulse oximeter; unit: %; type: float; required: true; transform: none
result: 88 %
